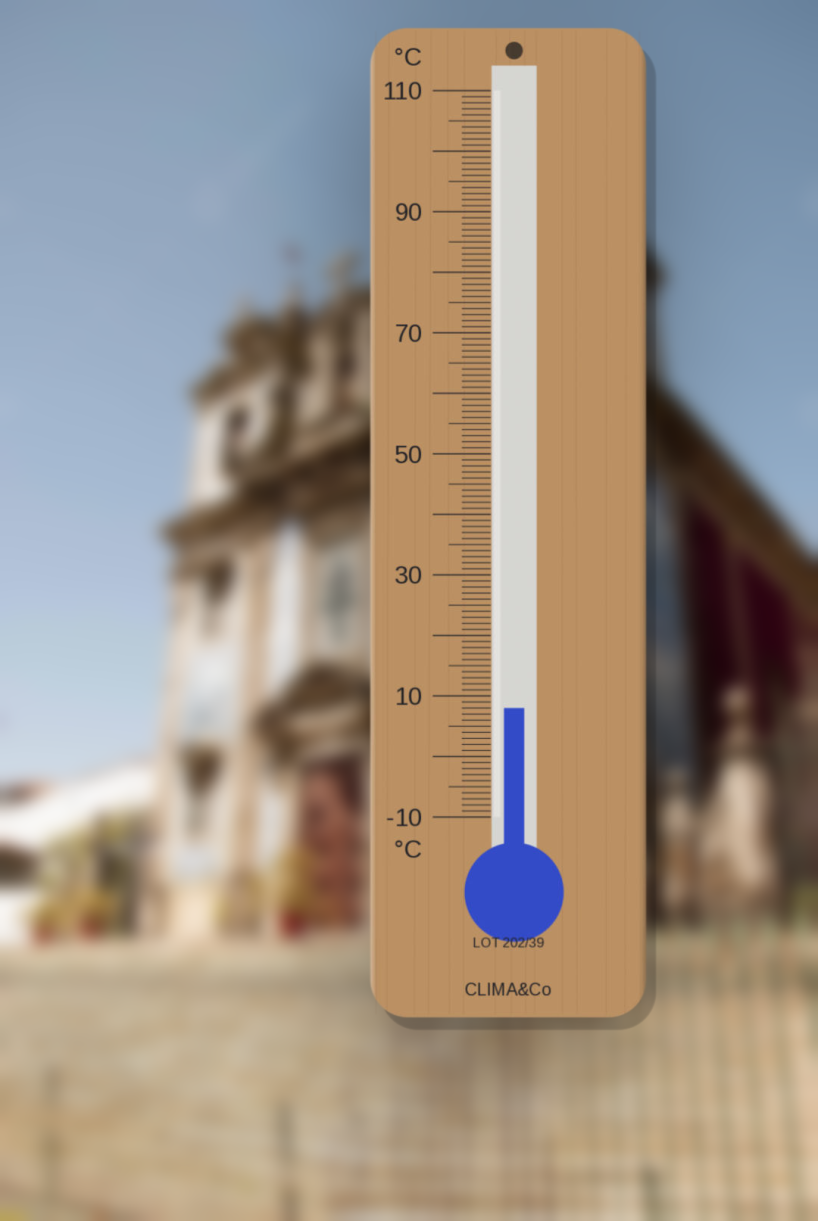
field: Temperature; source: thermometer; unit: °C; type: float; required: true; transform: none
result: 8 °C
